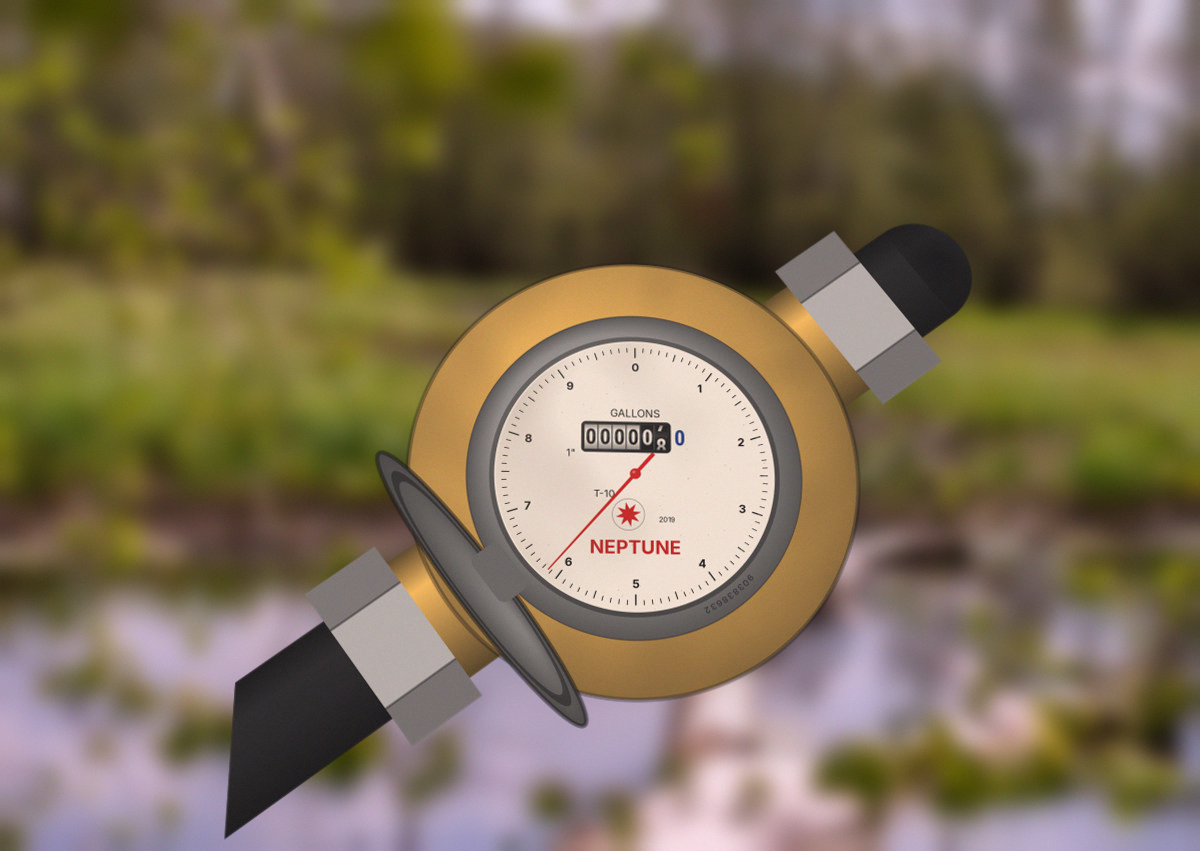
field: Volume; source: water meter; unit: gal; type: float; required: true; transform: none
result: 76.1 gal
